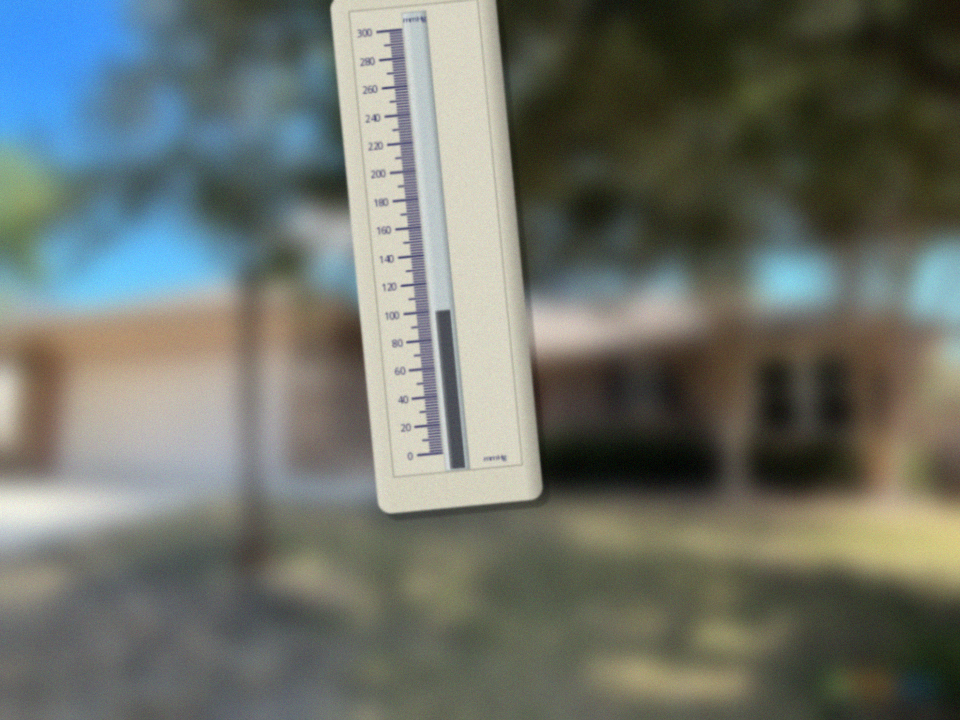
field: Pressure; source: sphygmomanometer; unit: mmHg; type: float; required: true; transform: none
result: 100 mmHg
